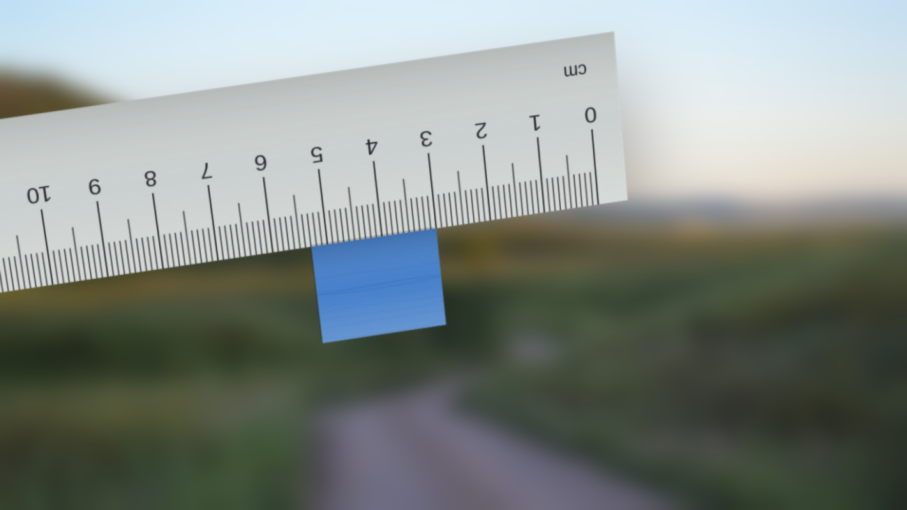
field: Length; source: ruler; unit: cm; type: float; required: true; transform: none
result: 2.3 cm
